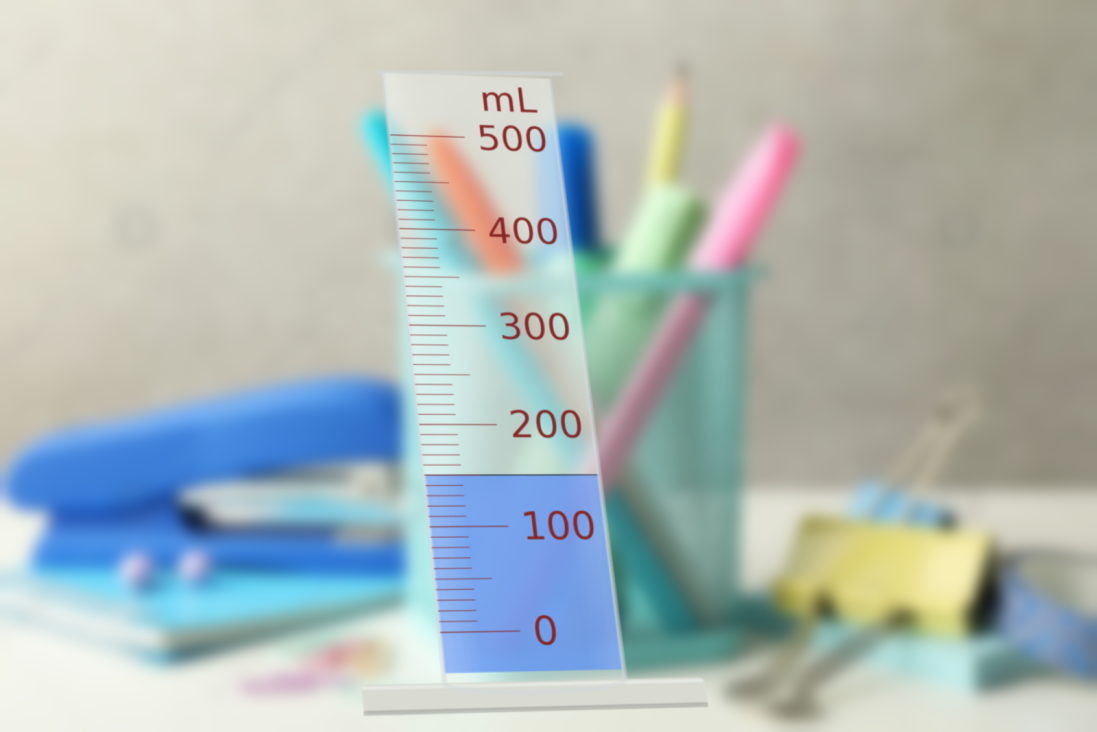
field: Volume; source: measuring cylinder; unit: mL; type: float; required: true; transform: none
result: 150 mL
